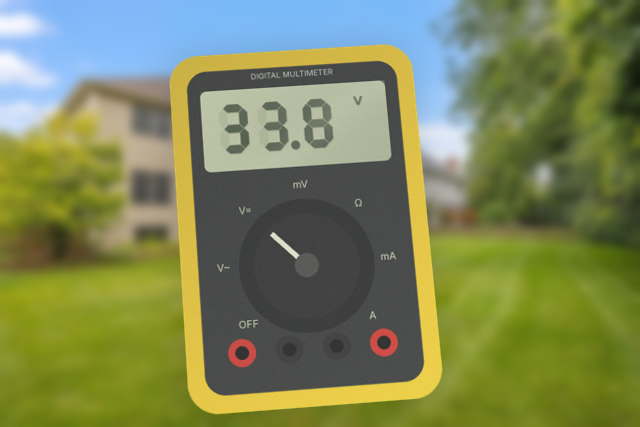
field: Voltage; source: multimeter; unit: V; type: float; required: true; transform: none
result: 33.8 V
